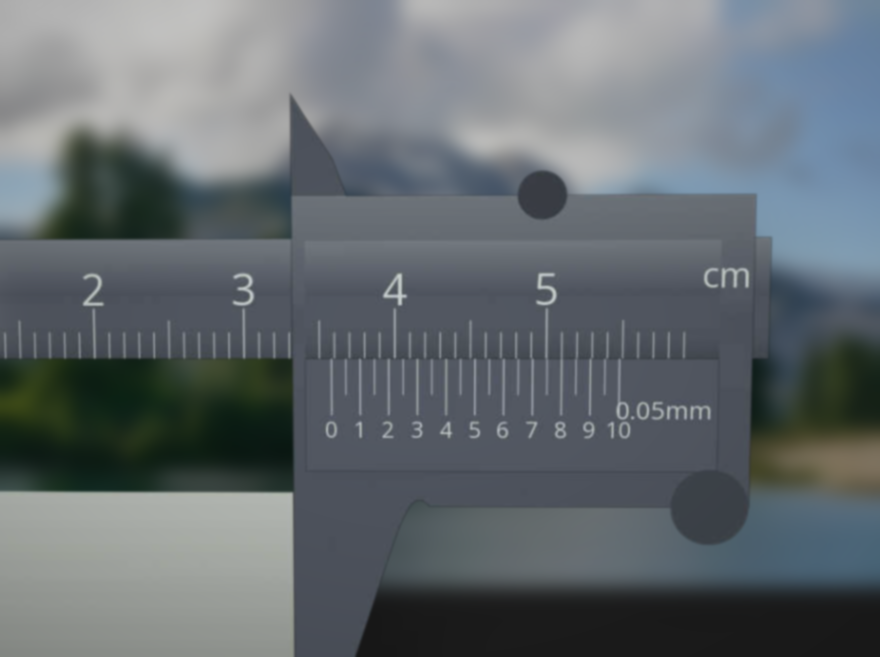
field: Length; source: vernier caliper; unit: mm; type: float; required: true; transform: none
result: 35.8 mm
